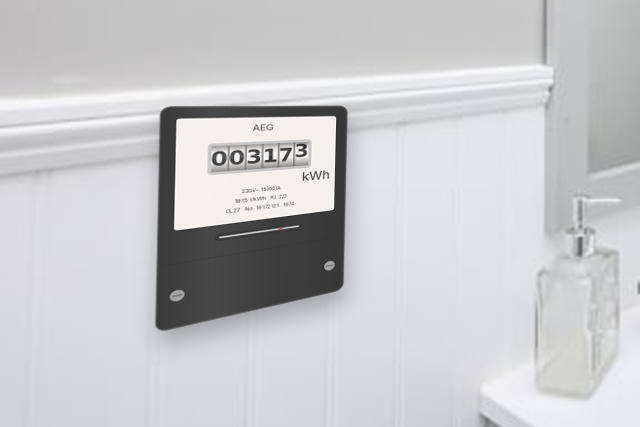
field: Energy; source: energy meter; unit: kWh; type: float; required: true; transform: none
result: 3173 kWh
